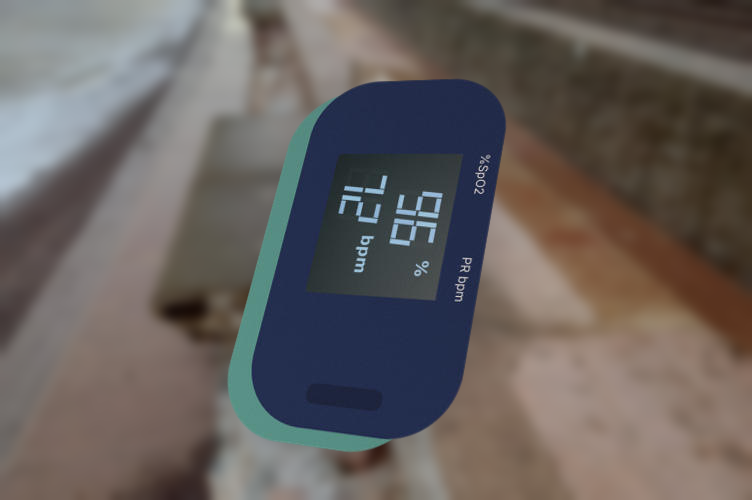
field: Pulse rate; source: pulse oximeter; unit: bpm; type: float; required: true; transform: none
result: 72 bpm
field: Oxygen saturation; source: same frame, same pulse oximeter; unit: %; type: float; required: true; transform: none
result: 96 %
